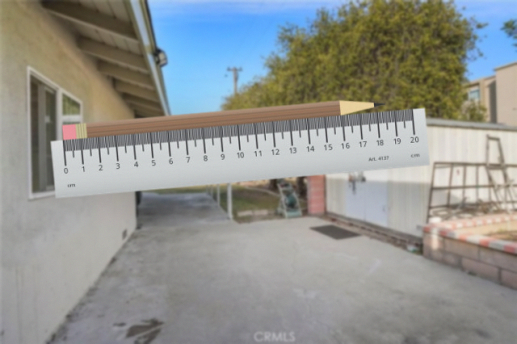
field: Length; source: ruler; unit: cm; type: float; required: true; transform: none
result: 18.5 cm
